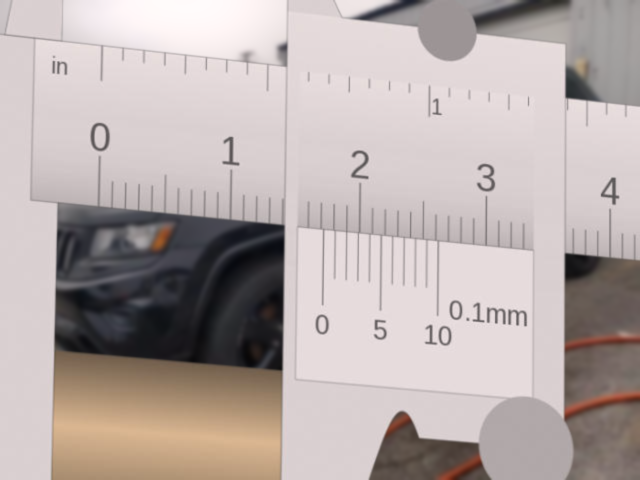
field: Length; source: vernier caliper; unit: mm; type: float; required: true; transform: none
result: 17.2 mm
